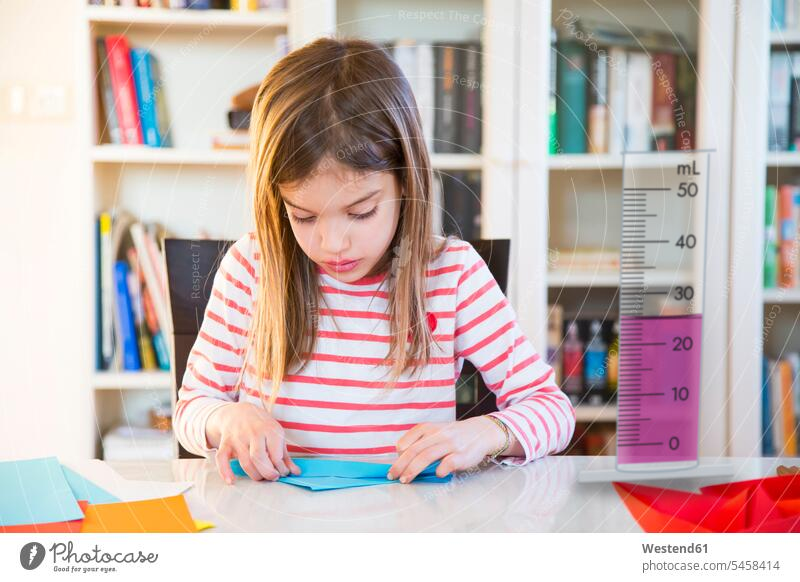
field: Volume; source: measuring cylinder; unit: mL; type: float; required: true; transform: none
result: 25 mL
